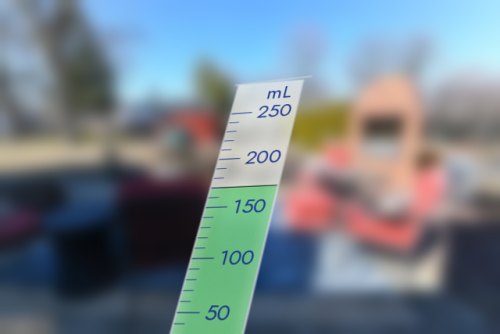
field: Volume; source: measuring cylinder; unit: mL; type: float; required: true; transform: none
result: 170 mL
